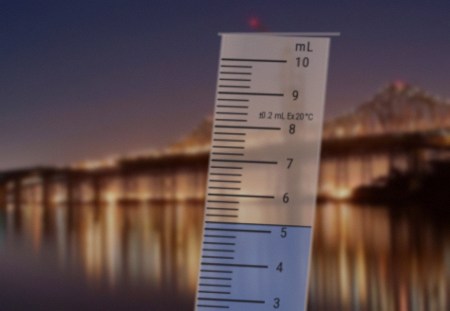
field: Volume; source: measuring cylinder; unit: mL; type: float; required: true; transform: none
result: 5.2 mL
